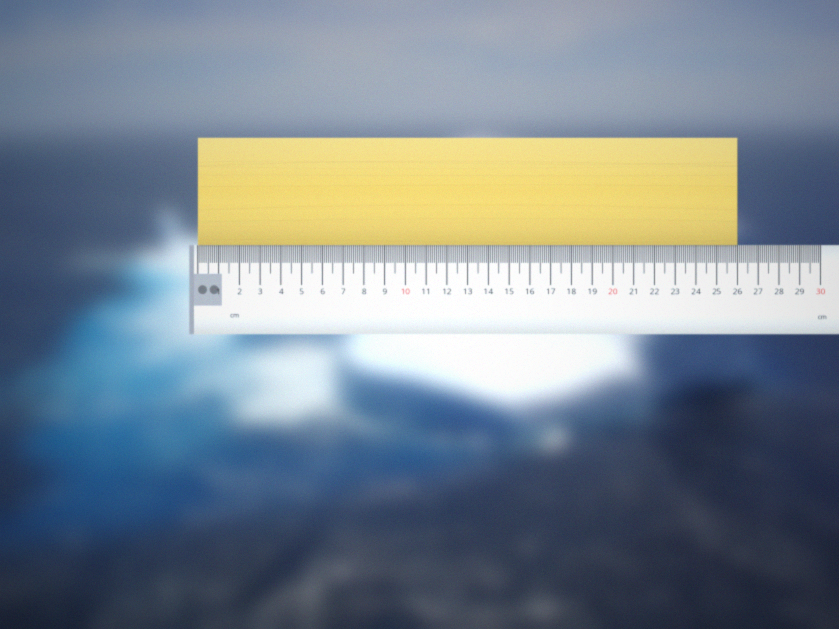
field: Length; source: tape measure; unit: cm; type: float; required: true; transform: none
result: 26 cm
